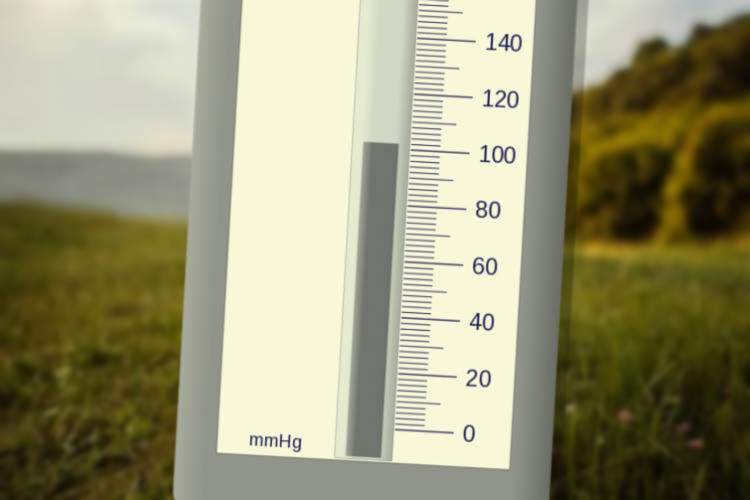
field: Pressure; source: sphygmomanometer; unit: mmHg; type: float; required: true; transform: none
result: 102 mmHg
